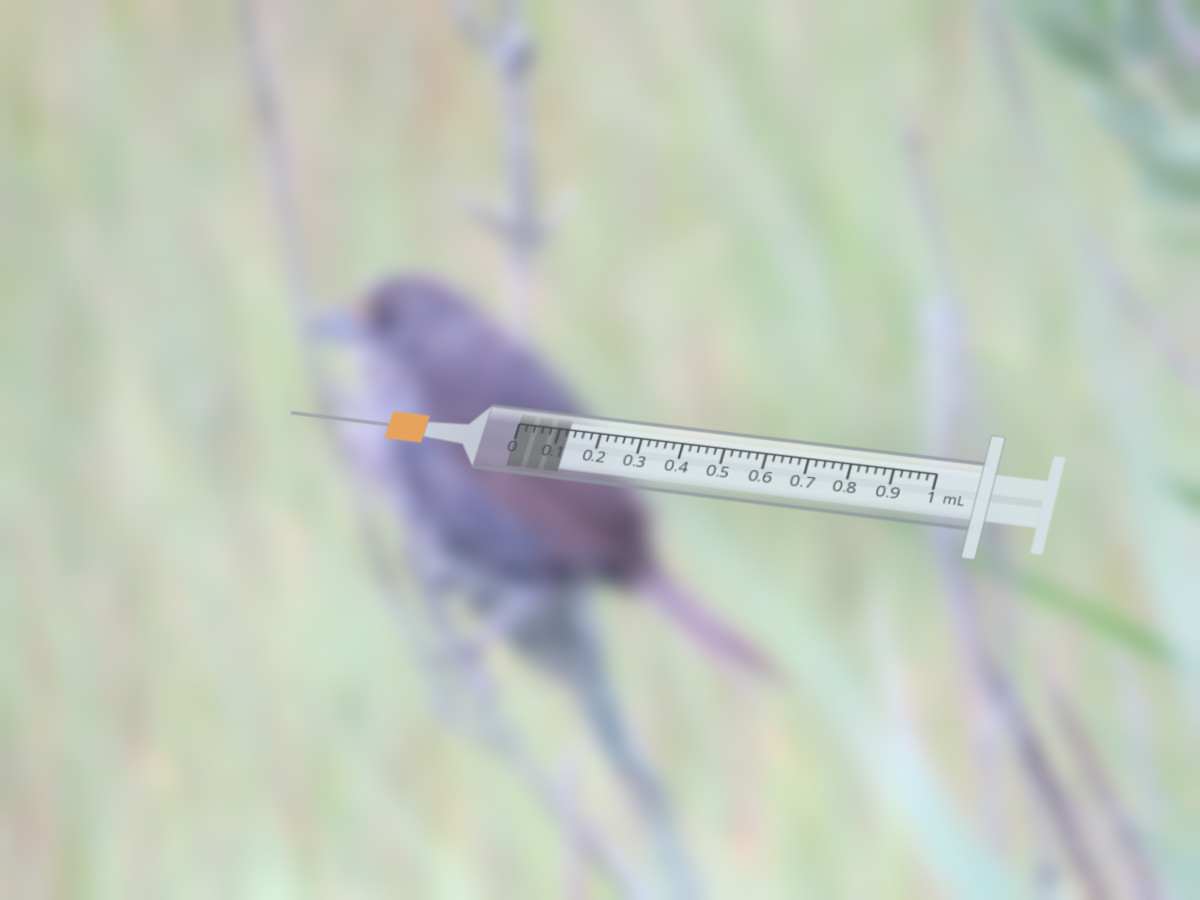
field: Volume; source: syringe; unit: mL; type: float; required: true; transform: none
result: 0 mL
